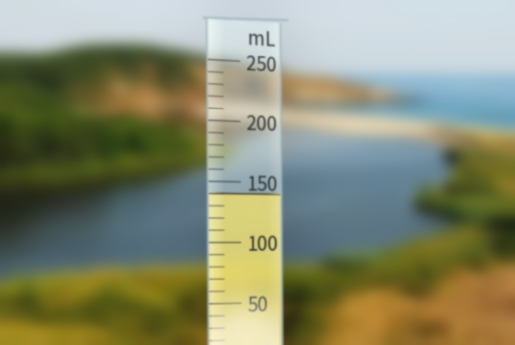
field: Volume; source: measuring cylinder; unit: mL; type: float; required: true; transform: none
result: 140 mL
